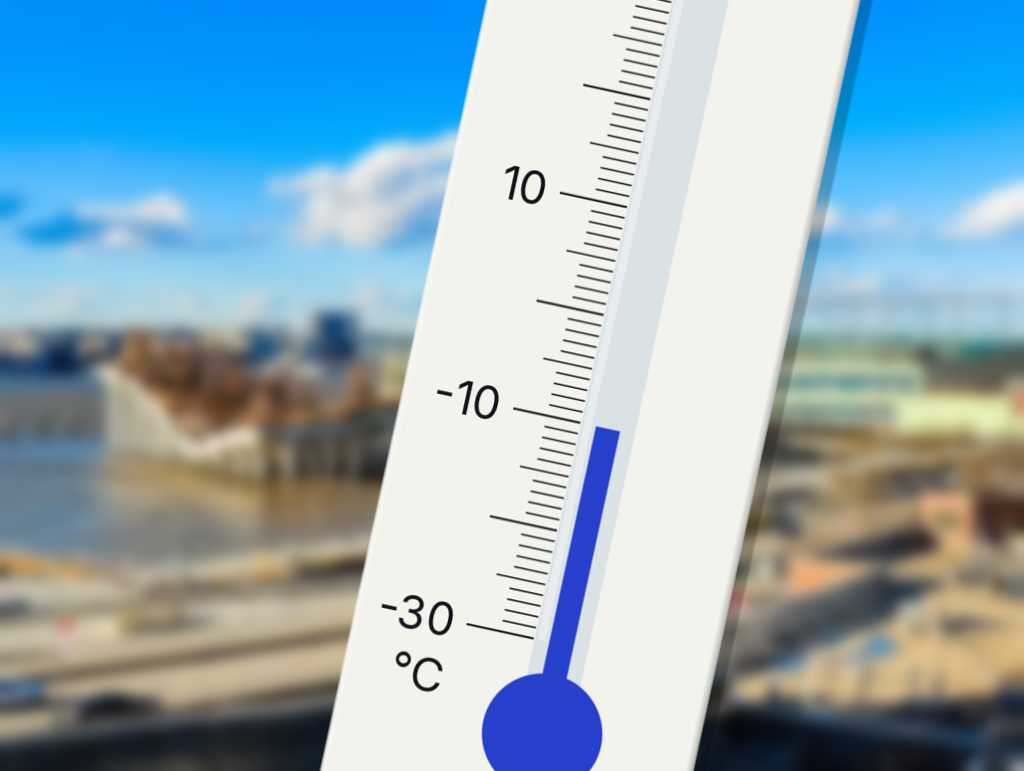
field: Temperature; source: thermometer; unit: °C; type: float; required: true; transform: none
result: -10 °C
